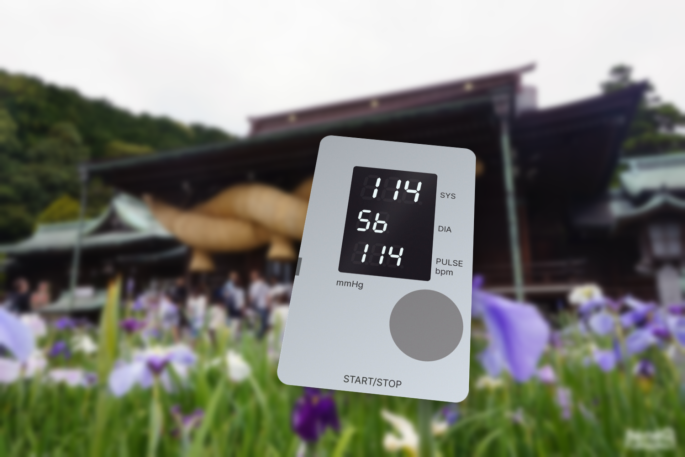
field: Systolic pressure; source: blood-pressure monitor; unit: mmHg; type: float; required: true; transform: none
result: 114 mmHg
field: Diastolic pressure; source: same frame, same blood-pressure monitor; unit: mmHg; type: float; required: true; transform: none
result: 56 mmHg
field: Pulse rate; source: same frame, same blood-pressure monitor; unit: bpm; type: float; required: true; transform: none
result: 114 bpm
